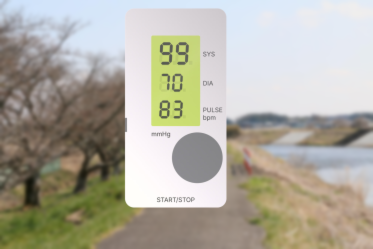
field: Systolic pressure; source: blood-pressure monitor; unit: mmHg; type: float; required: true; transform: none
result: 99 mmHg
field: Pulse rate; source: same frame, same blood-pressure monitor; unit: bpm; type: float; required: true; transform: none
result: 83 bpm
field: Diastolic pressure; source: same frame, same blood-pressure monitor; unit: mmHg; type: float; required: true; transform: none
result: 70 mmHg
